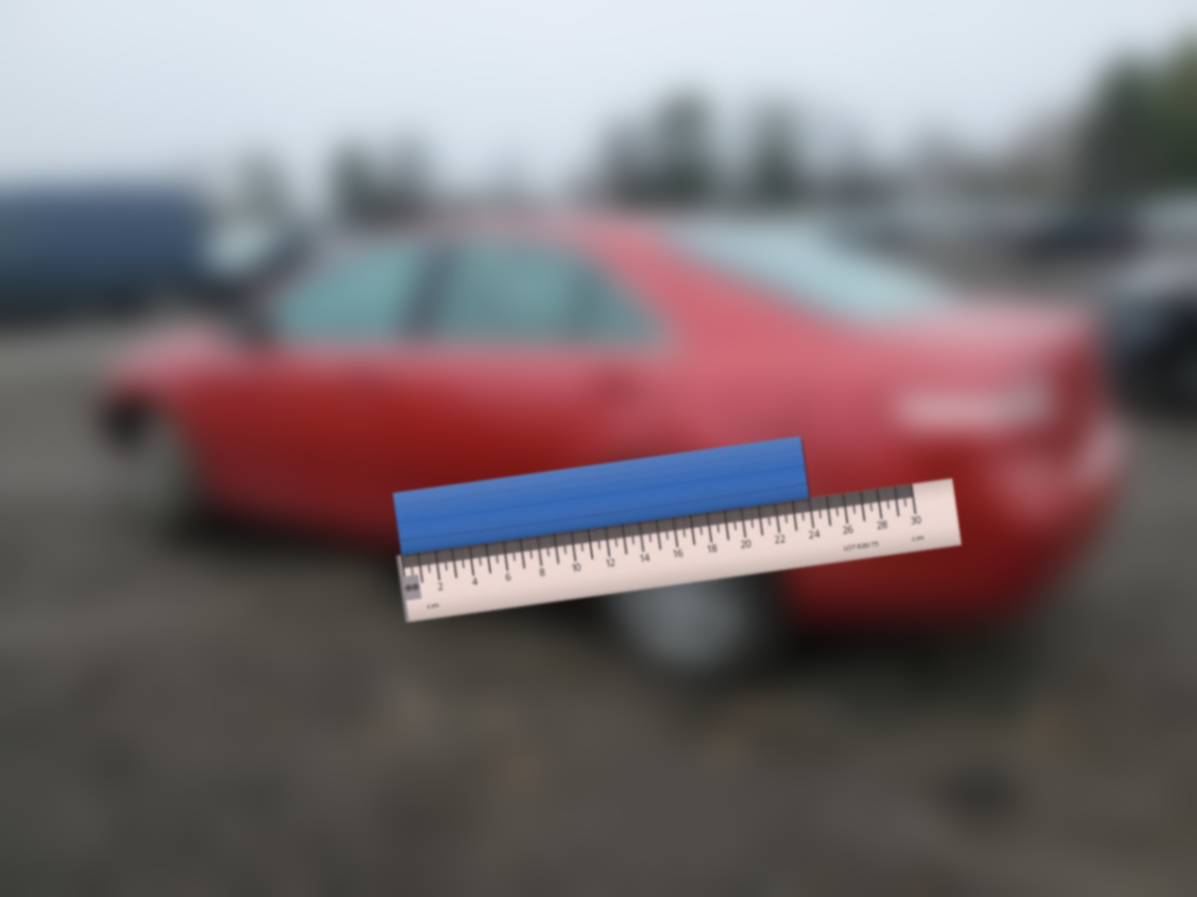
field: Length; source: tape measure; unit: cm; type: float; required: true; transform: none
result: 24 cm
